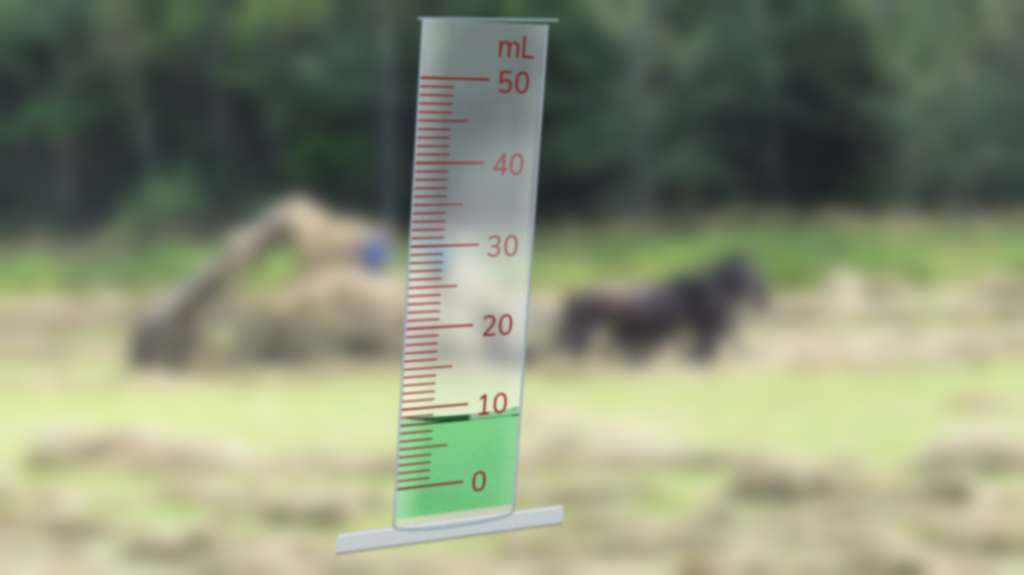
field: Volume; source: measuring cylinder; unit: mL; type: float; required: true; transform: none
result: 8 mL
